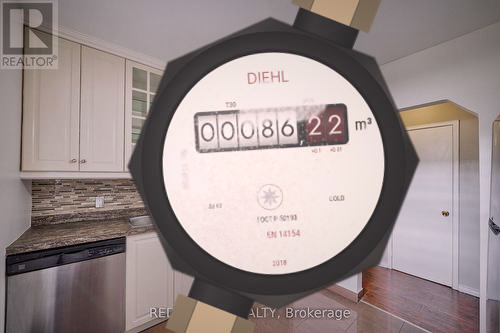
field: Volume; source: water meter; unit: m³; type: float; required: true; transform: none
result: 86.22 m³
